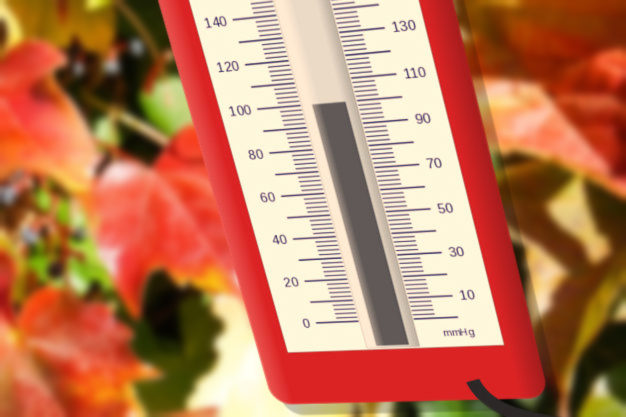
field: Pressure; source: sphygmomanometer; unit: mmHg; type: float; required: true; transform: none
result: 100 mmHg
